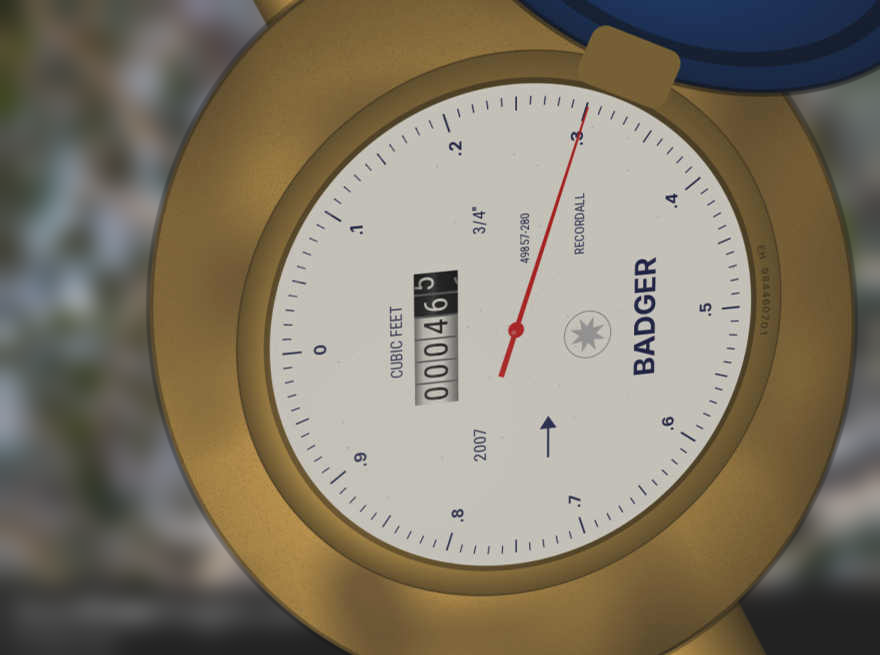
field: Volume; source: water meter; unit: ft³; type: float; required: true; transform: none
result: 465.30 ft³
